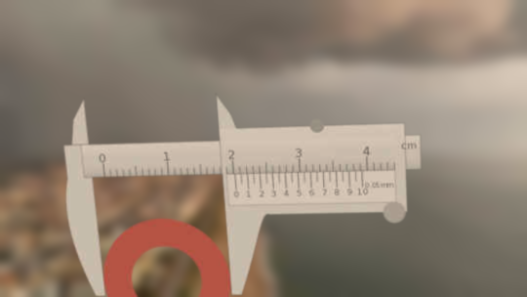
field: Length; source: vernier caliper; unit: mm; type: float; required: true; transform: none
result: 20.2 mm
